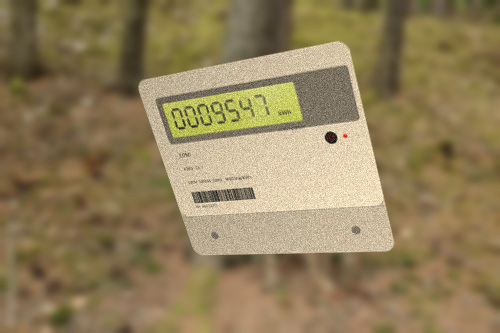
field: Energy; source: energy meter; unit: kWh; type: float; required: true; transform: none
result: 9547 kWh
